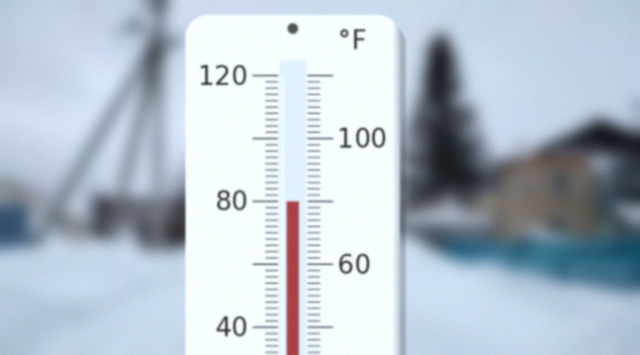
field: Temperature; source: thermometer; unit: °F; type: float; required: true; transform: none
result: 80 °F
